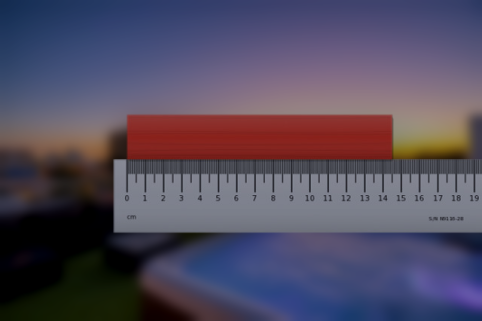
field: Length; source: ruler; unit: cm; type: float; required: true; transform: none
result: 14.5 cm
